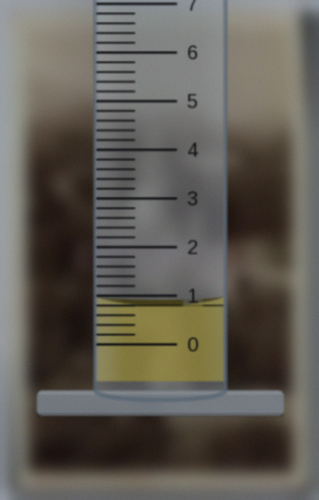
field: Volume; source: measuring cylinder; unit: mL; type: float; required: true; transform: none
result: 0.8 mL
